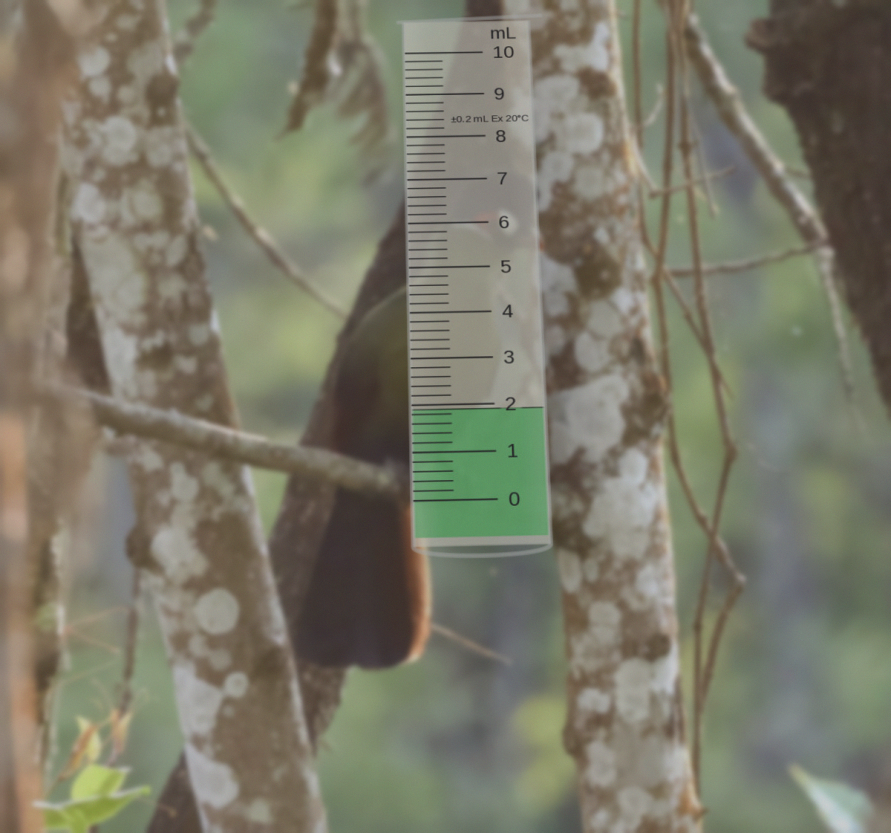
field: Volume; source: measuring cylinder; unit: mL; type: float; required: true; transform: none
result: 1.9 mL
